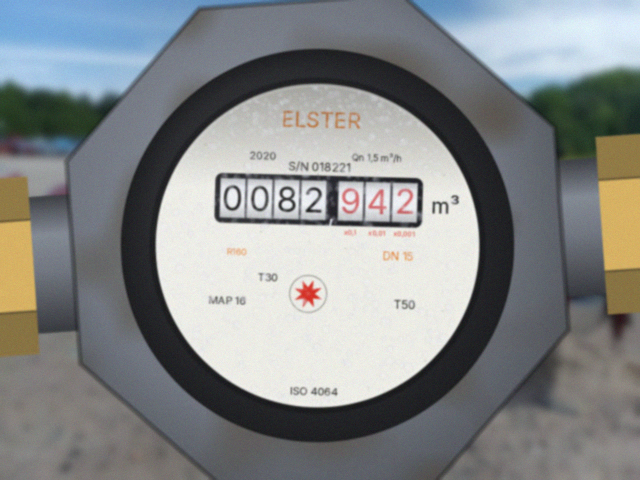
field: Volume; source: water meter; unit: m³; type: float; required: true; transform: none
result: 82.942 m³
